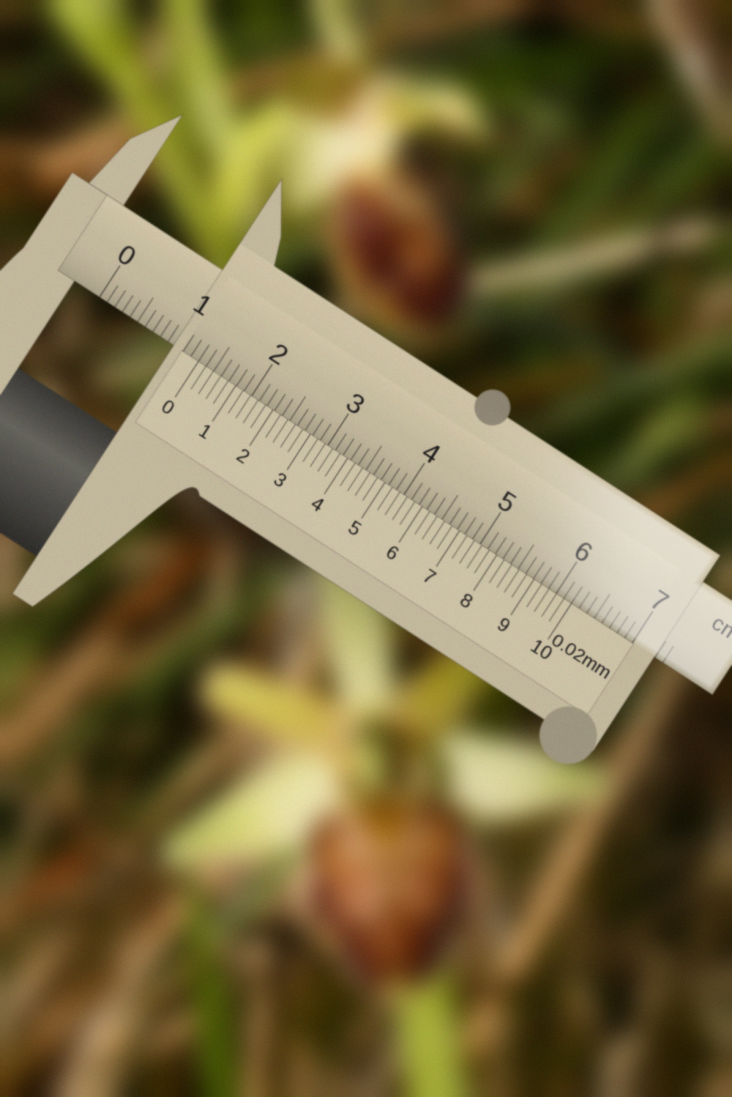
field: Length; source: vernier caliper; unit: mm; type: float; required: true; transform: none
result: 13.0 mm
